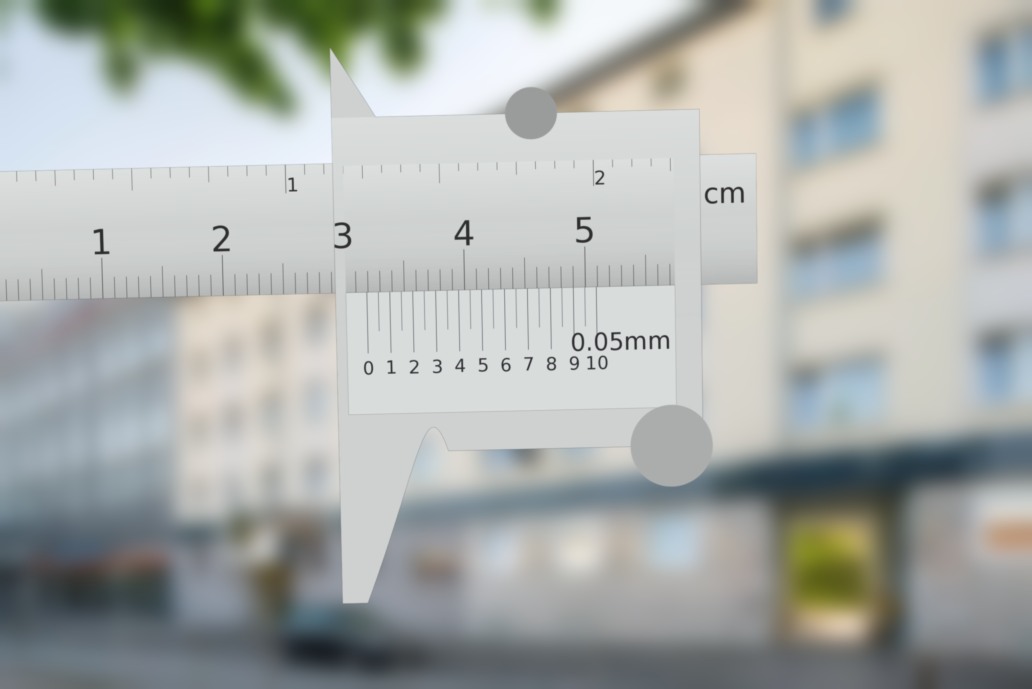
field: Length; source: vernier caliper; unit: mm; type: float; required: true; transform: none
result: 31.9 mm
